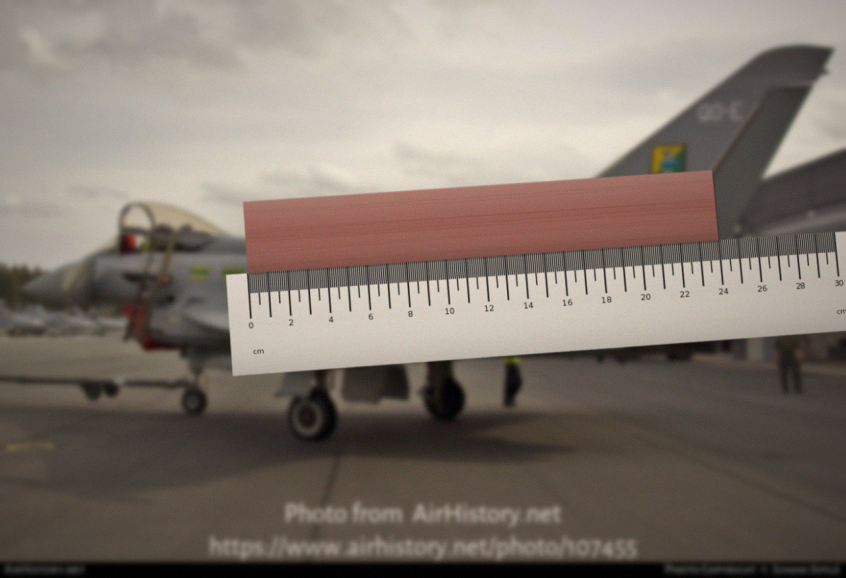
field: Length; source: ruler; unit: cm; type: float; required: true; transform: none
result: 24 cm
